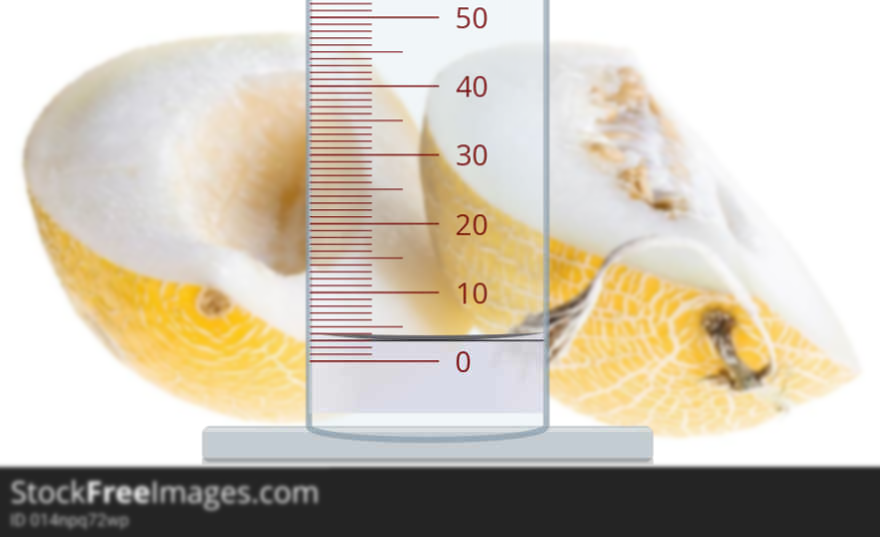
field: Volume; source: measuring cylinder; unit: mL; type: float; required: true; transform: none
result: 3 mL
